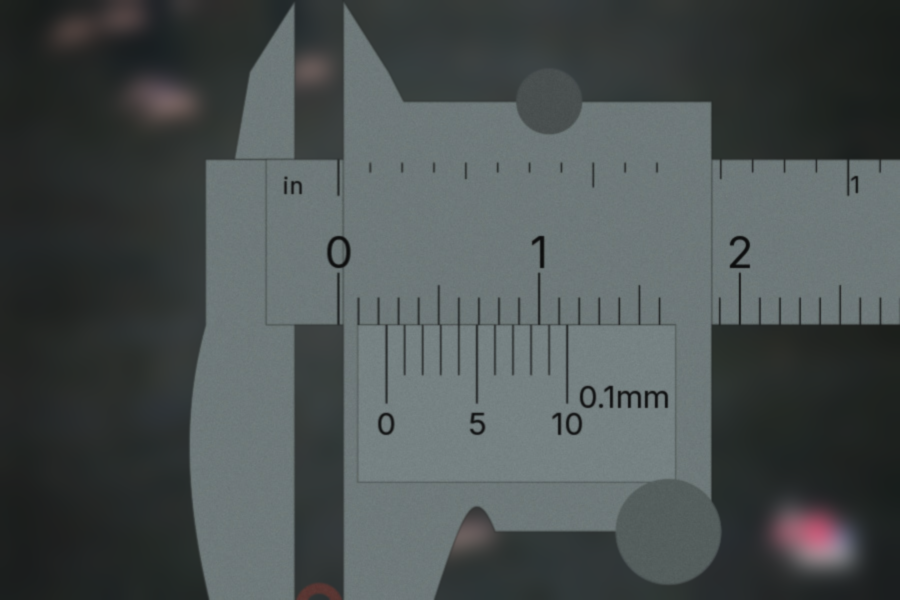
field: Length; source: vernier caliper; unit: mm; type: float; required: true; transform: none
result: 2.4 mm
